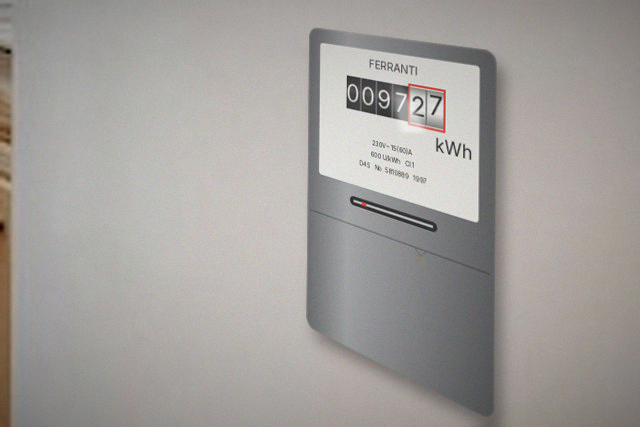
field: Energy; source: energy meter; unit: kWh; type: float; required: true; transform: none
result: 97.27 kWh
